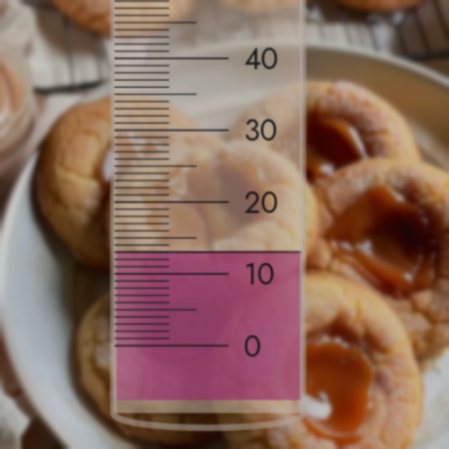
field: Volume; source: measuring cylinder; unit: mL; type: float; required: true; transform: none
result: 13 mL
